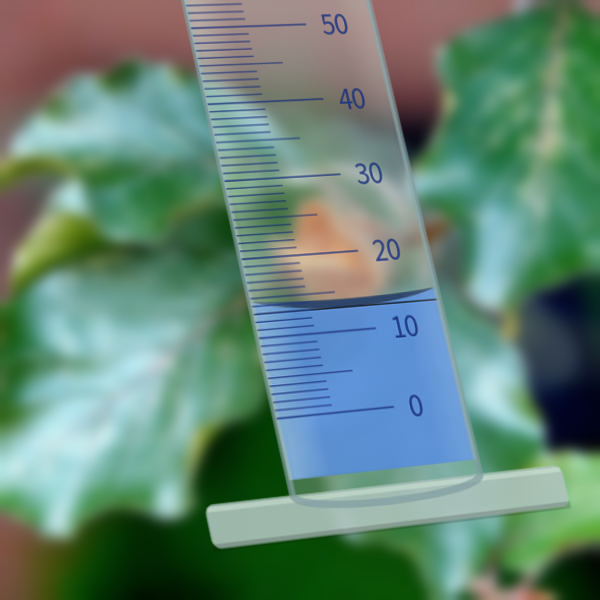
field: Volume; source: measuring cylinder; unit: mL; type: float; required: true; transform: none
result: 13 mL
